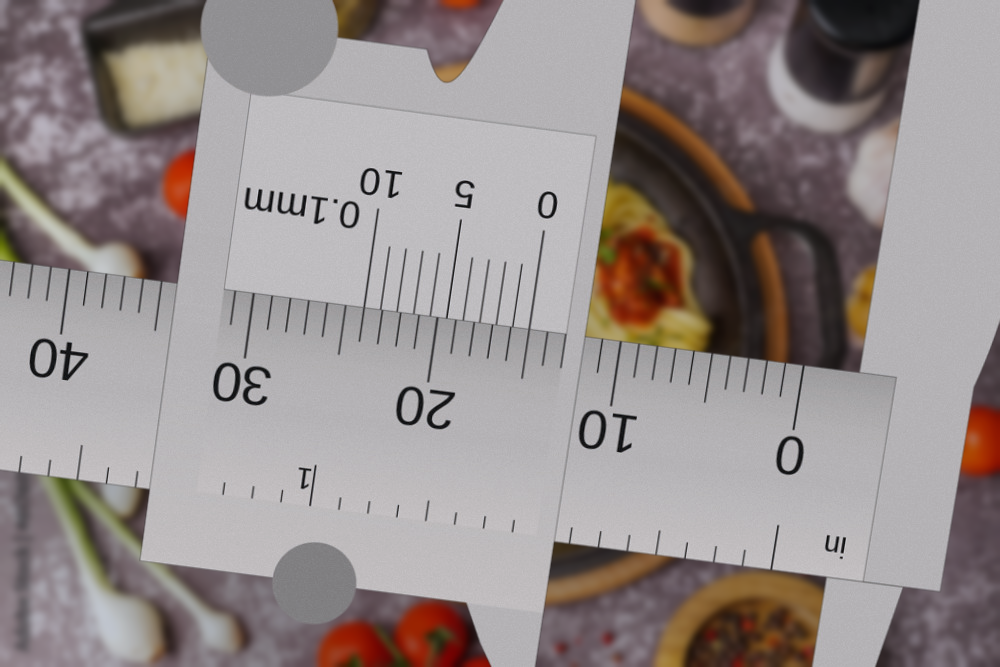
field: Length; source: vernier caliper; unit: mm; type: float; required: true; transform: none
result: 15.0 mm
